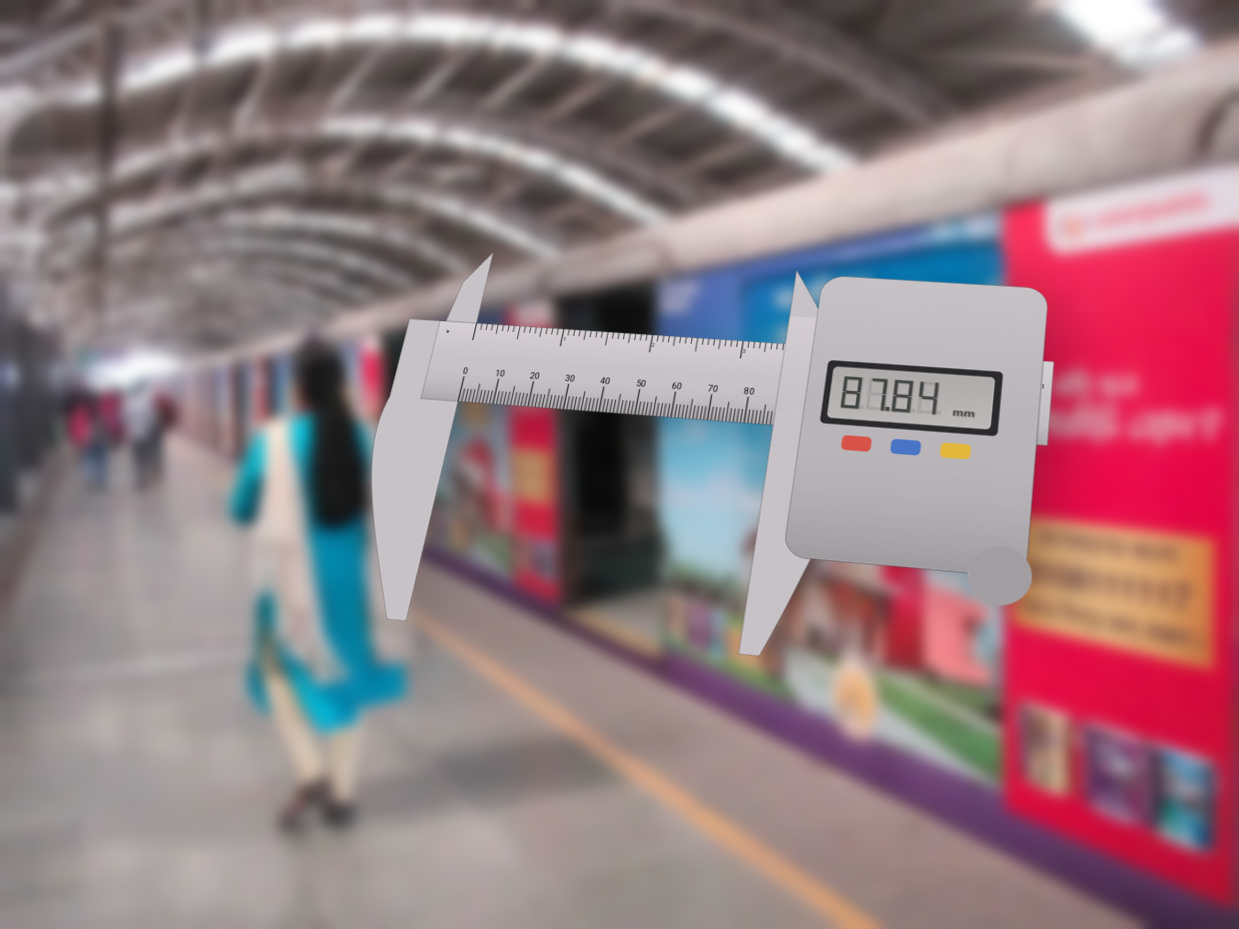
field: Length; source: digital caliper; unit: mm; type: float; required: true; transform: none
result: 87.84 mm
